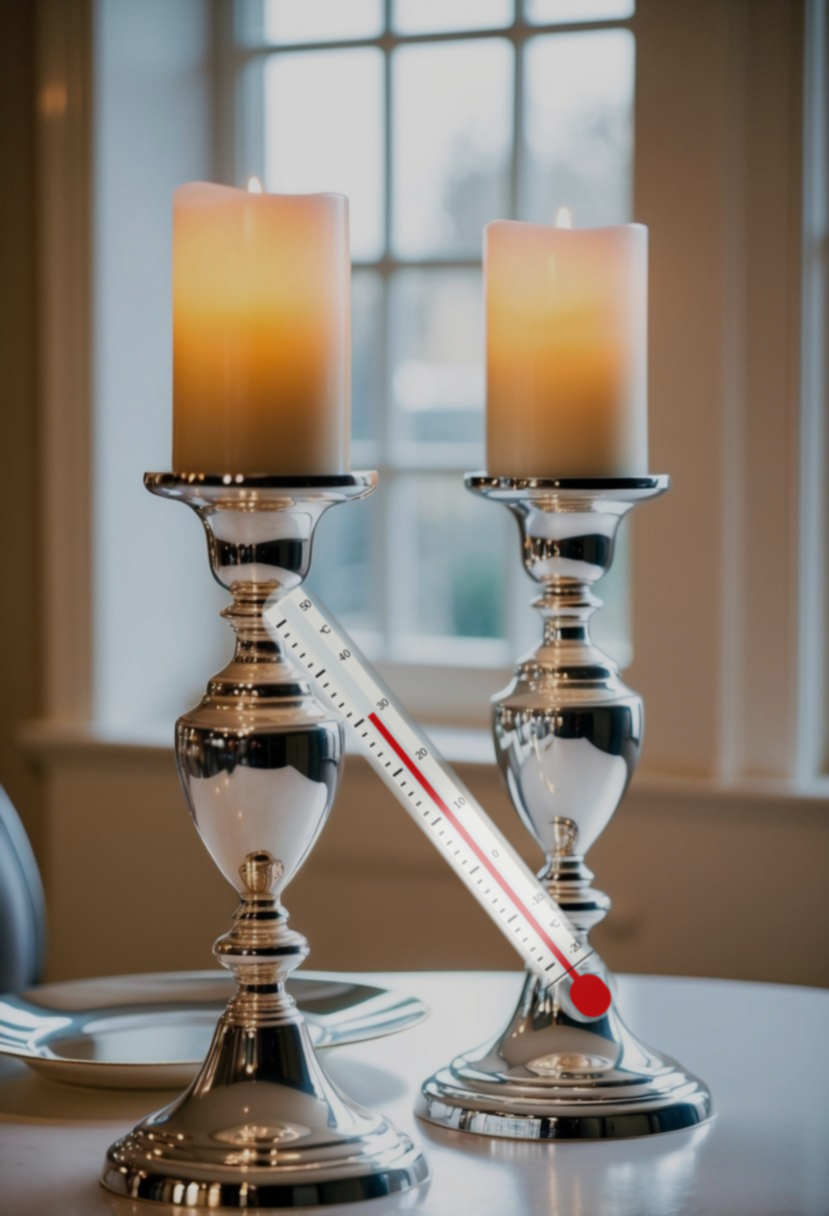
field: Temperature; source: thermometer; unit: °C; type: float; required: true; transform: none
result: 30 °C
